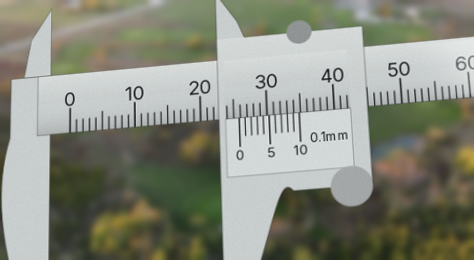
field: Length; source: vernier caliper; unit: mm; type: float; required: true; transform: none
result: 25.8 mm
